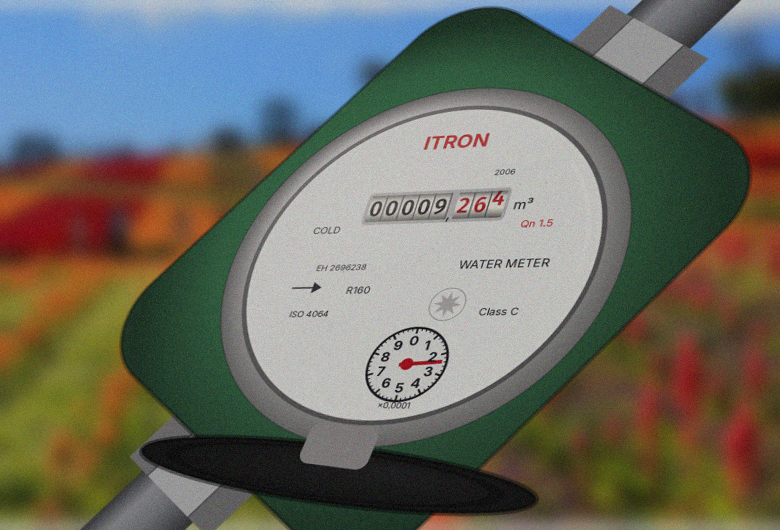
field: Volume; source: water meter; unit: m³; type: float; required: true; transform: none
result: 9.2642 m³
